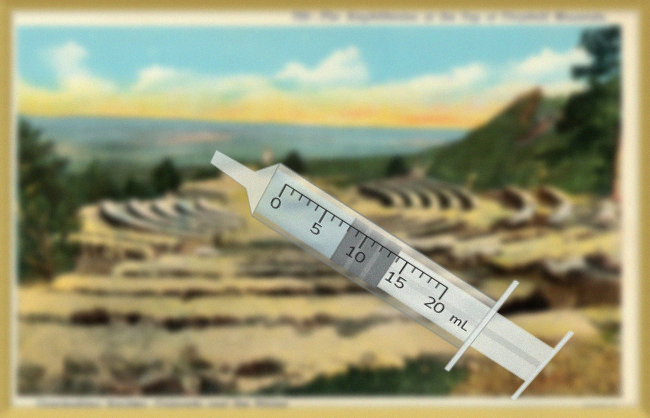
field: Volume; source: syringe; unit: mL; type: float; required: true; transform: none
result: 8 mL
